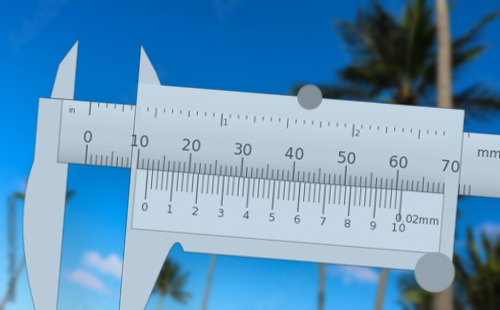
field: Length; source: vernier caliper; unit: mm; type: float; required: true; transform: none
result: 12.0 mm
